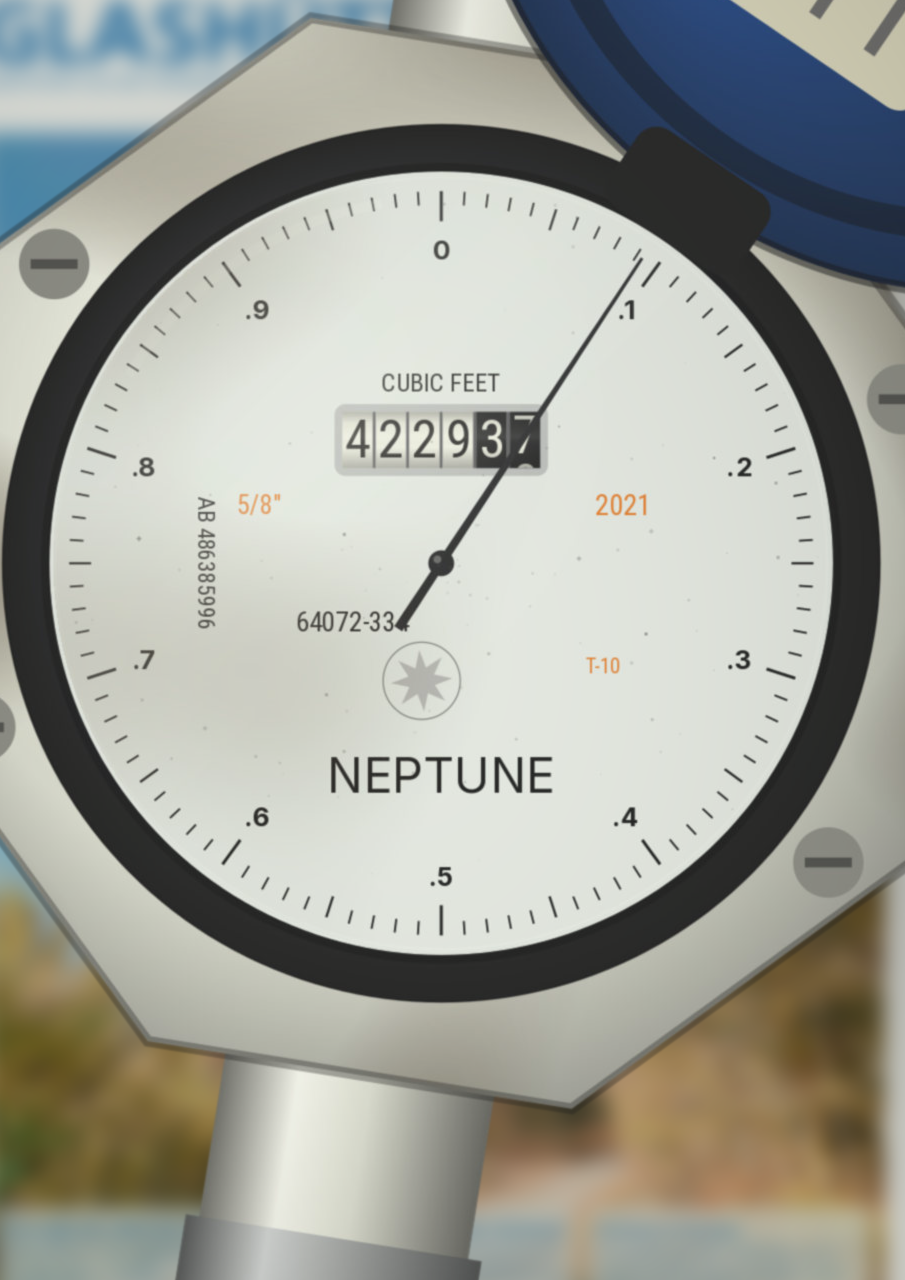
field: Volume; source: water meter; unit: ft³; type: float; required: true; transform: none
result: 422937.09 ft³
